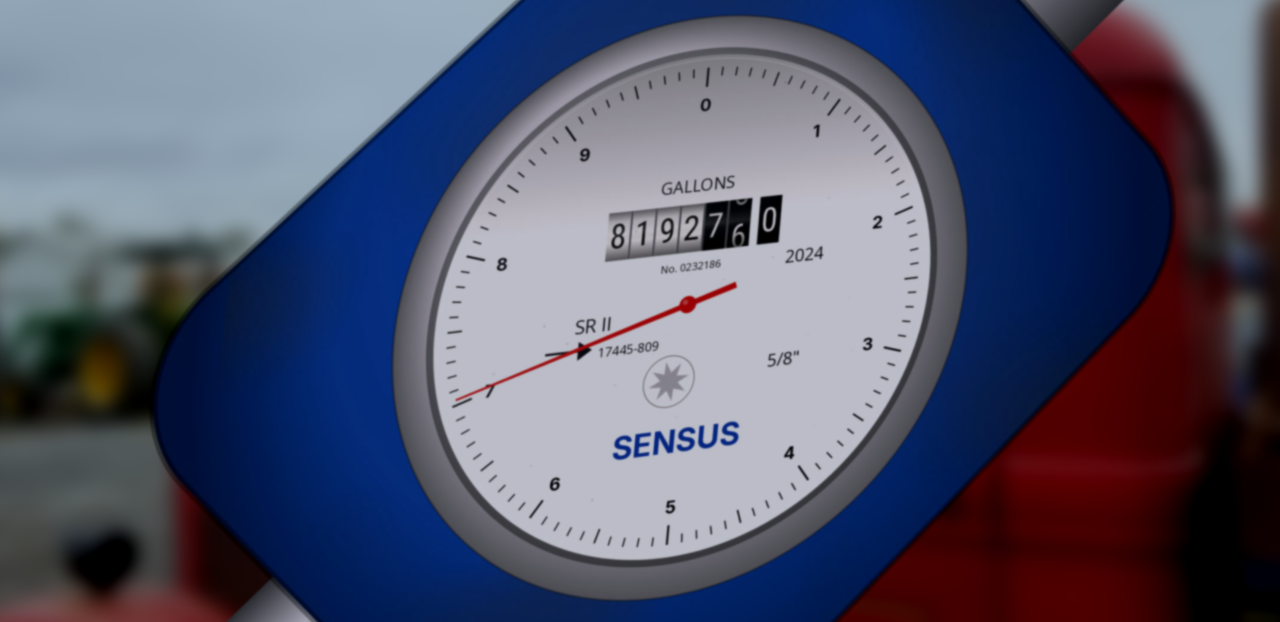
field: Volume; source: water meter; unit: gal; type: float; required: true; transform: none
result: 8192757.0 gal
